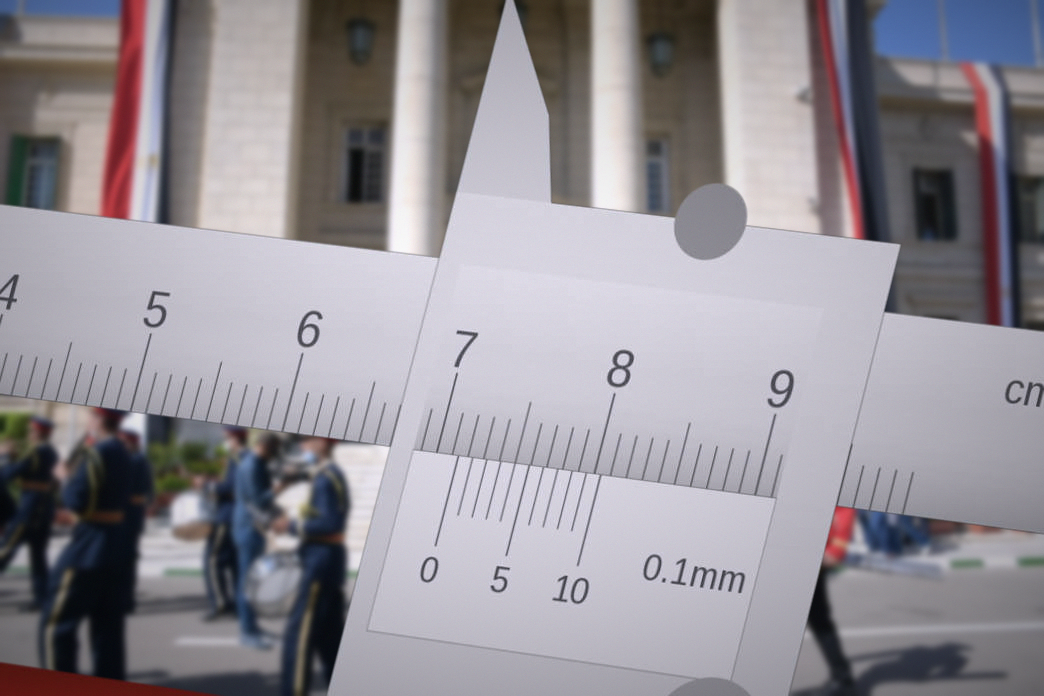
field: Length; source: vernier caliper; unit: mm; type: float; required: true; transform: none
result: 71.4 mm
